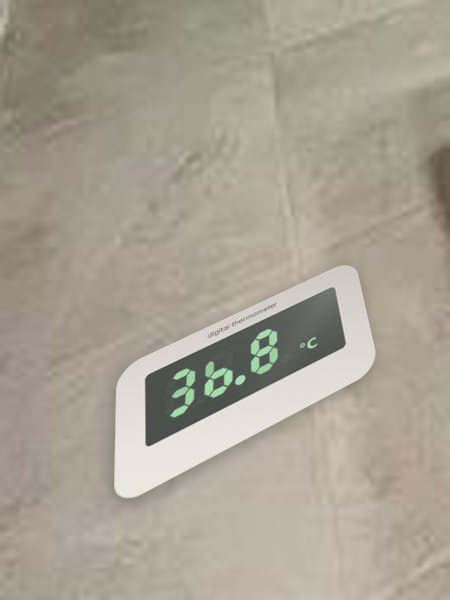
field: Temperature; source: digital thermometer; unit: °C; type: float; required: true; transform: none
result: 36.8 °C
